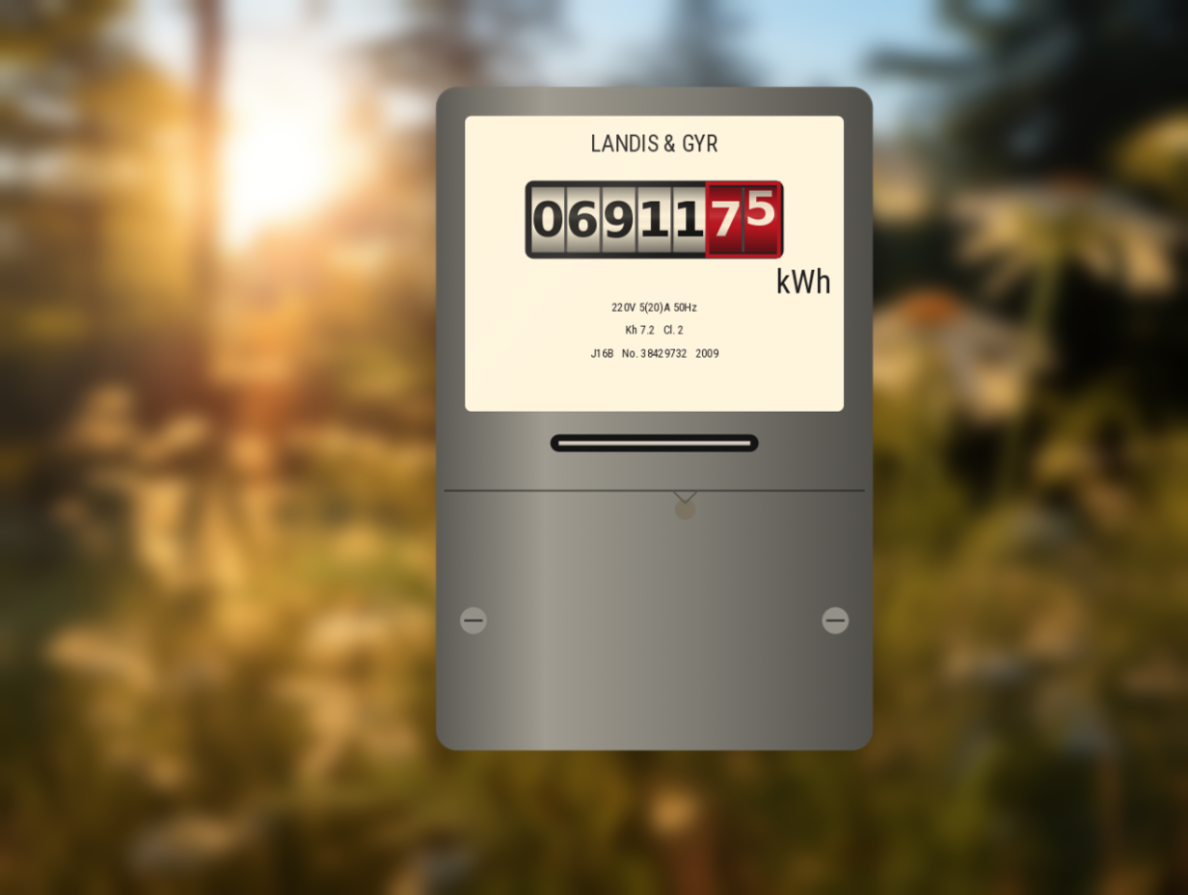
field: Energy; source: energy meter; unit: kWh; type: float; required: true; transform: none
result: 6911.75 kWh
